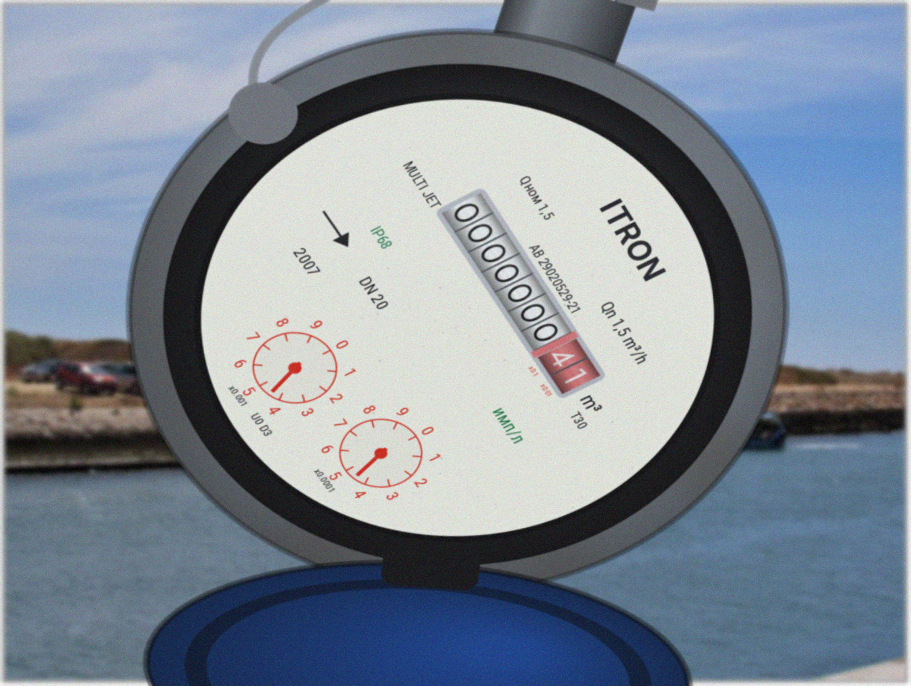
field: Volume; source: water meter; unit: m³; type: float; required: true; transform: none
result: 0.4144 m³
